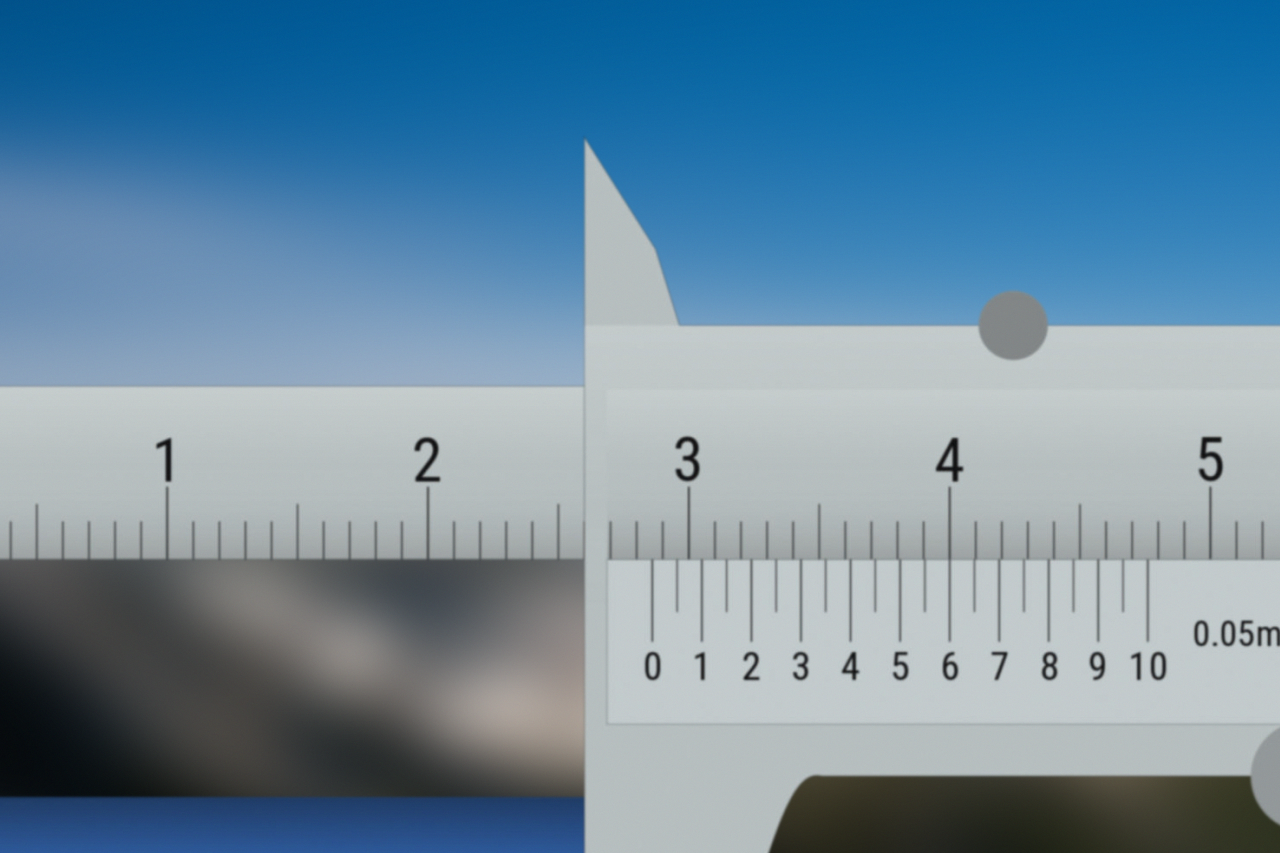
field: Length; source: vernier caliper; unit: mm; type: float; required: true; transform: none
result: 28.6 mm
